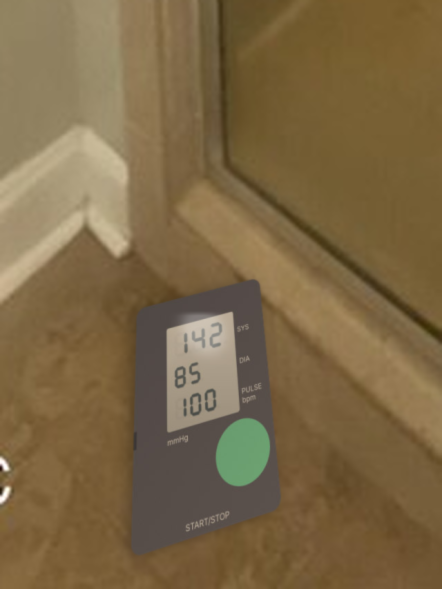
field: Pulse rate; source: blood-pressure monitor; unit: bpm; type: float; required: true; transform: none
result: 100 bpm
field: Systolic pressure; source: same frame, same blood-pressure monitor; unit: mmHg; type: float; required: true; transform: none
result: 142 mmHg
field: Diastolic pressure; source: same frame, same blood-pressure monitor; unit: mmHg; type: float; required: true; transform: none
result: 85 mmHg
